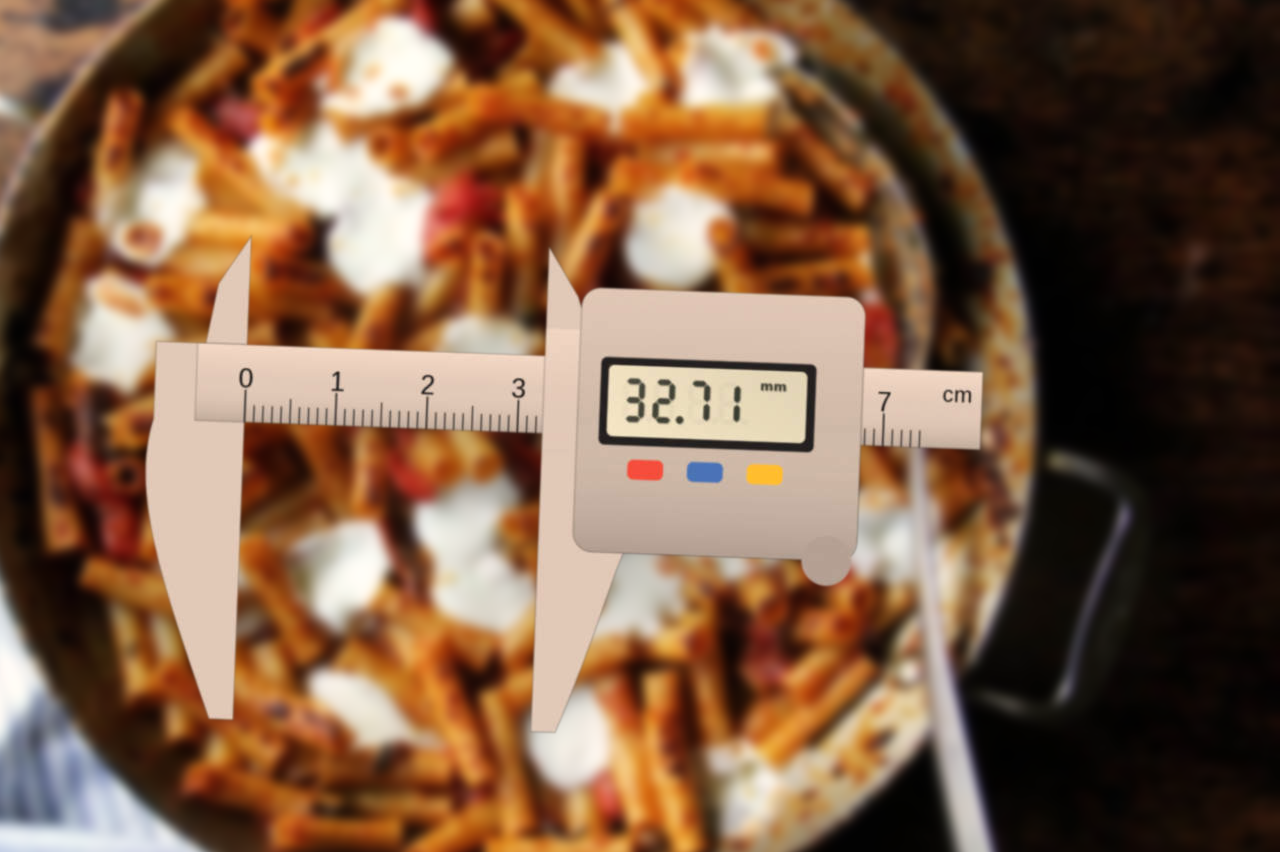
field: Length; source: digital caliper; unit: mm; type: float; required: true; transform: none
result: 32.71 mm
